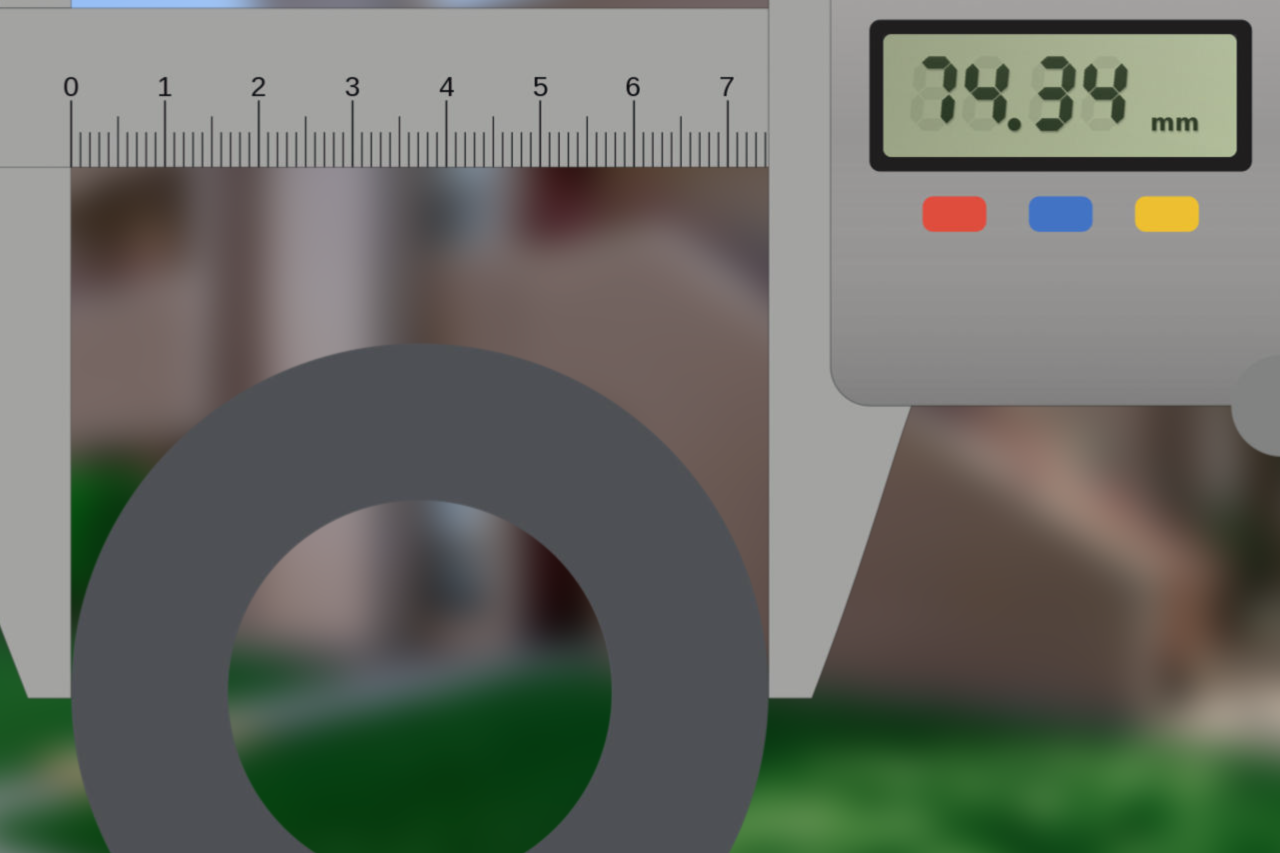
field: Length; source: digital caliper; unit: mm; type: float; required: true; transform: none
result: 74.34 mm
